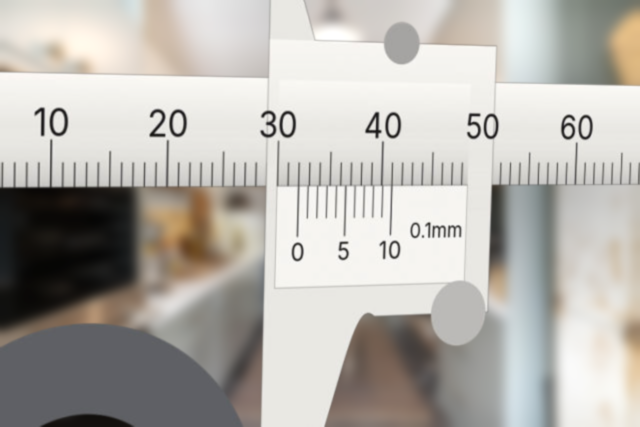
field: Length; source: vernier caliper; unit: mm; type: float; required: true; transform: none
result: 32.0 mm
